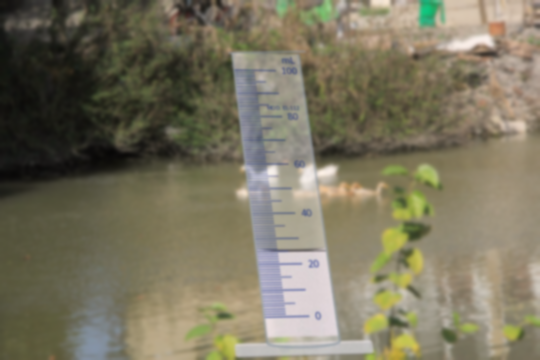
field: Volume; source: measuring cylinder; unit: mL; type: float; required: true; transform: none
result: 25 mL
